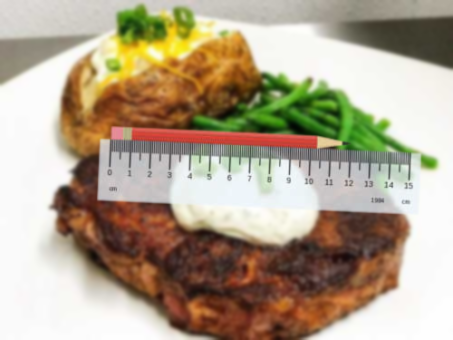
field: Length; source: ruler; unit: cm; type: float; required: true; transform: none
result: 12 cm
